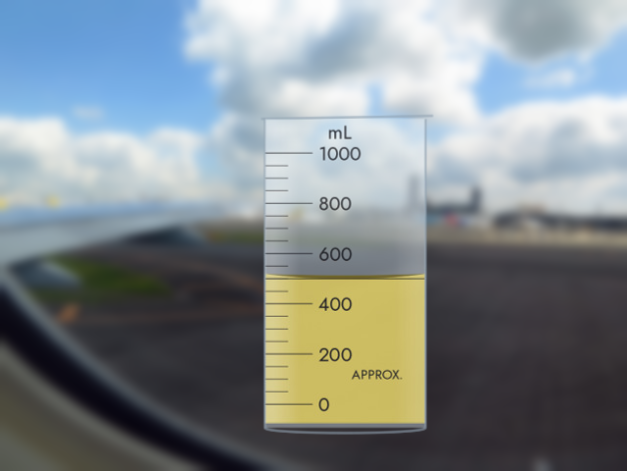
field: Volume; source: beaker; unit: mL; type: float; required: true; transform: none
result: 500 mL
